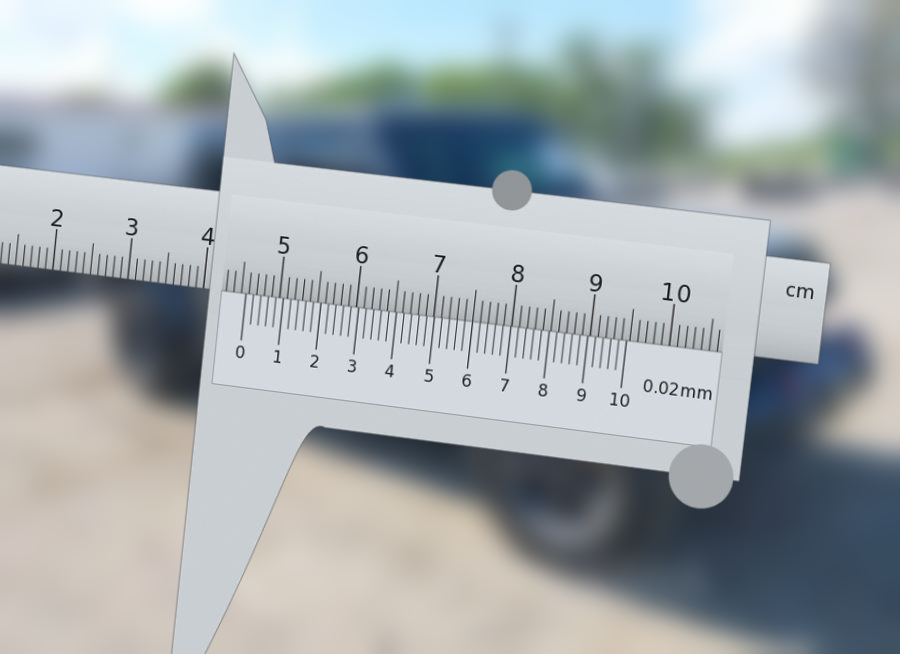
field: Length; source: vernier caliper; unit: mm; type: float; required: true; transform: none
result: 45.6 mm
